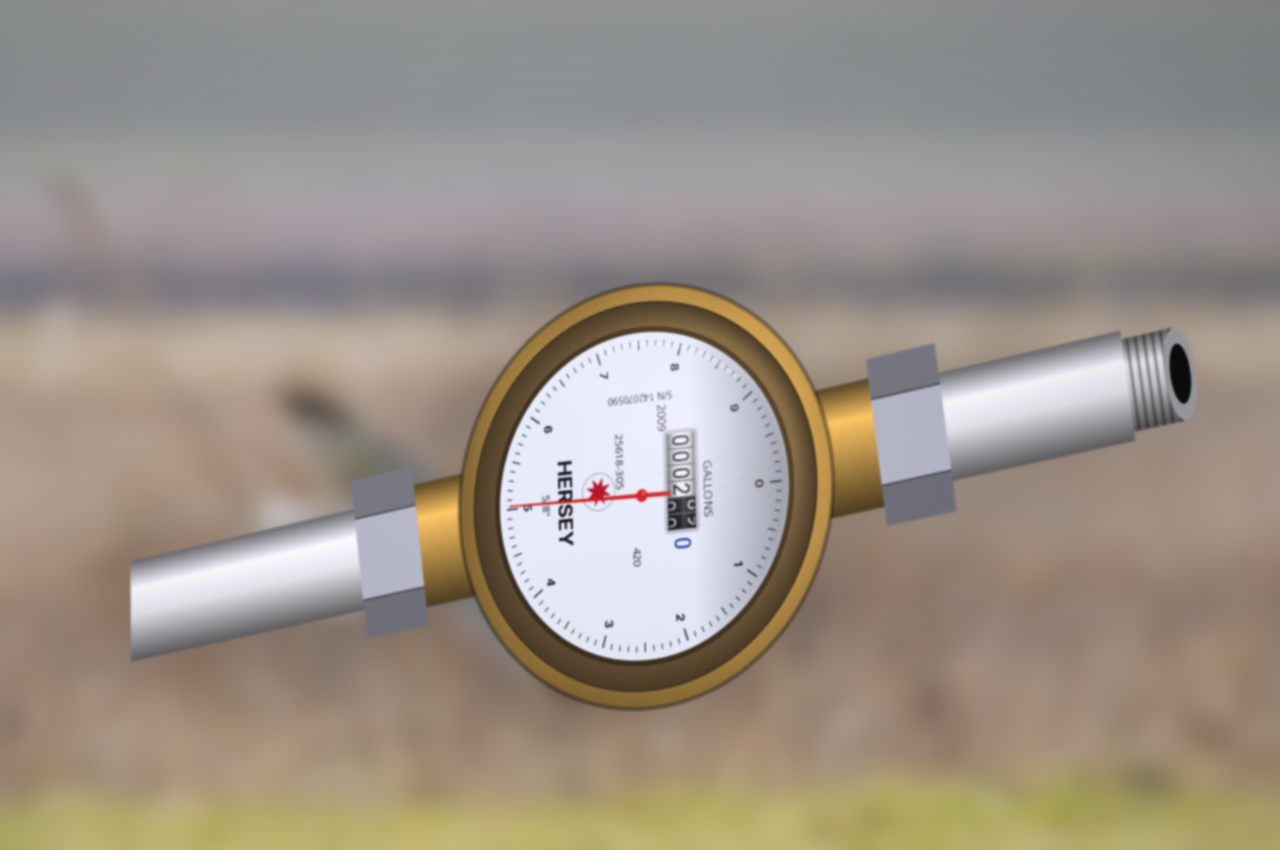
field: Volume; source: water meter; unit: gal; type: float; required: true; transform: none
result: 2895.0 gal
